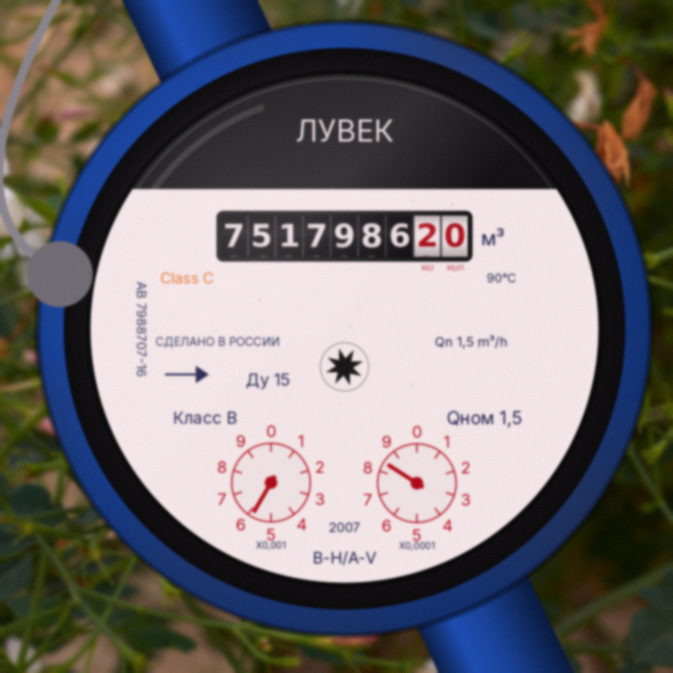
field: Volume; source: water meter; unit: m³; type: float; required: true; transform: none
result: 7517986.2058 m³
